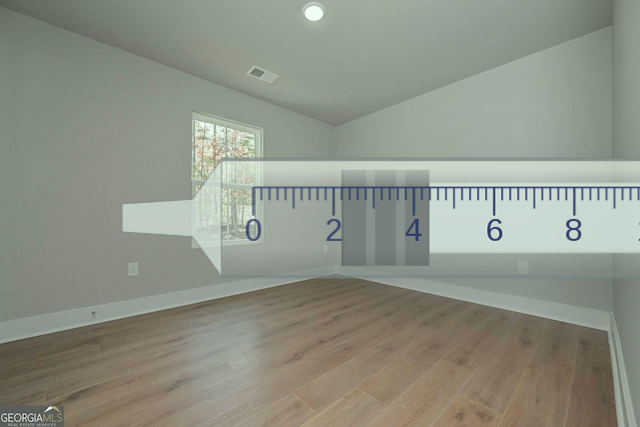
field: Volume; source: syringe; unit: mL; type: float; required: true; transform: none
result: 2.2 mL
